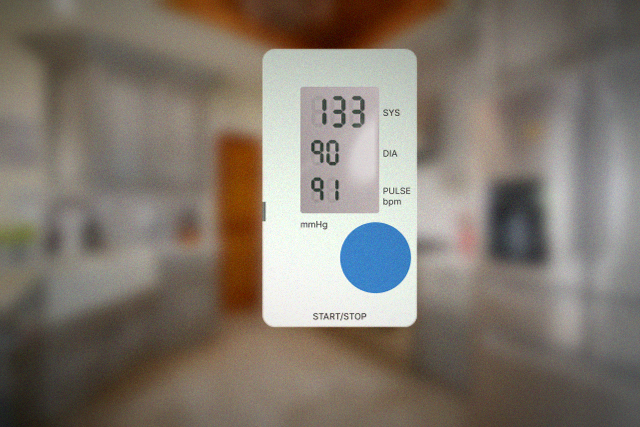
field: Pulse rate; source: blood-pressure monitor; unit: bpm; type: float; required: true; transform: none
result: 91 bpm
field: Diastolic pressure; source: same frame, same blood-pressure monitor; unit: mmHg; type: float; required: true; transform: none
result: 90 mmHg
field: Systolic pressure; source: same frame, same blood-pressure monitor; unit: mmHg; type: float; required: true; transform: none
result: 133 mmHg
